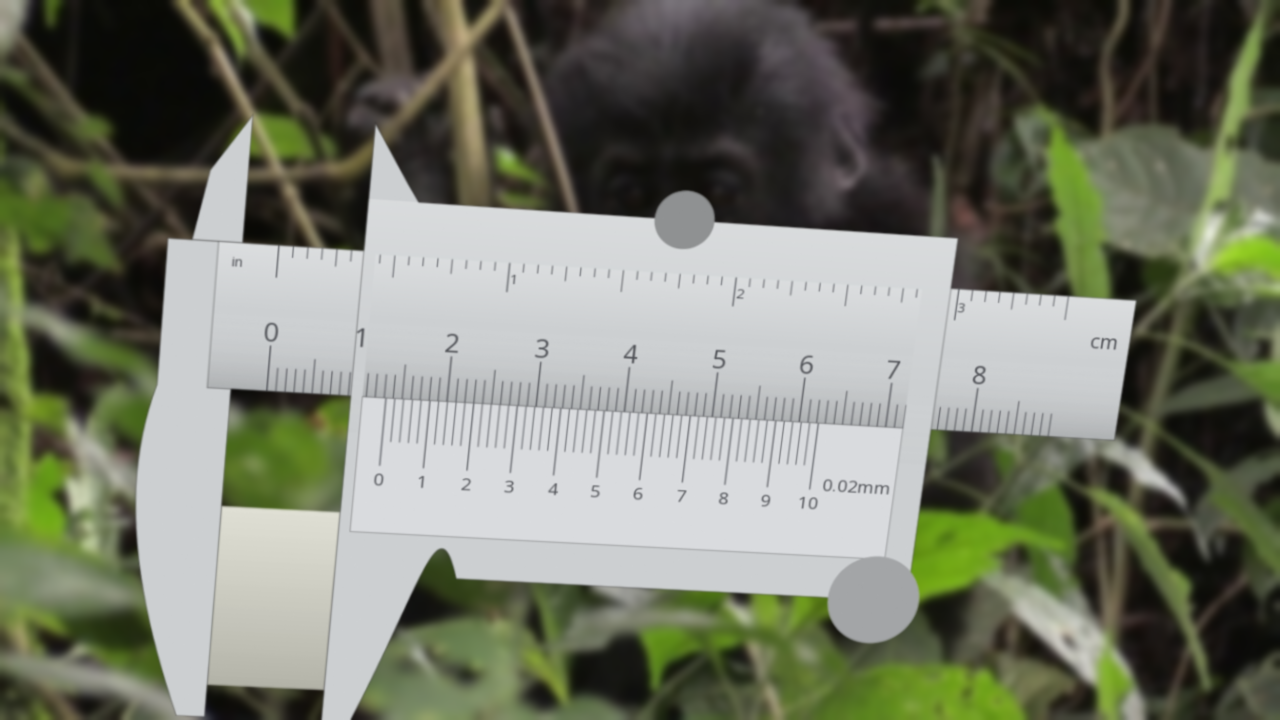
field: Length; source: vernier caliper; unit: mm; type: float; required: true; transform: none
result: 13.2 mm
